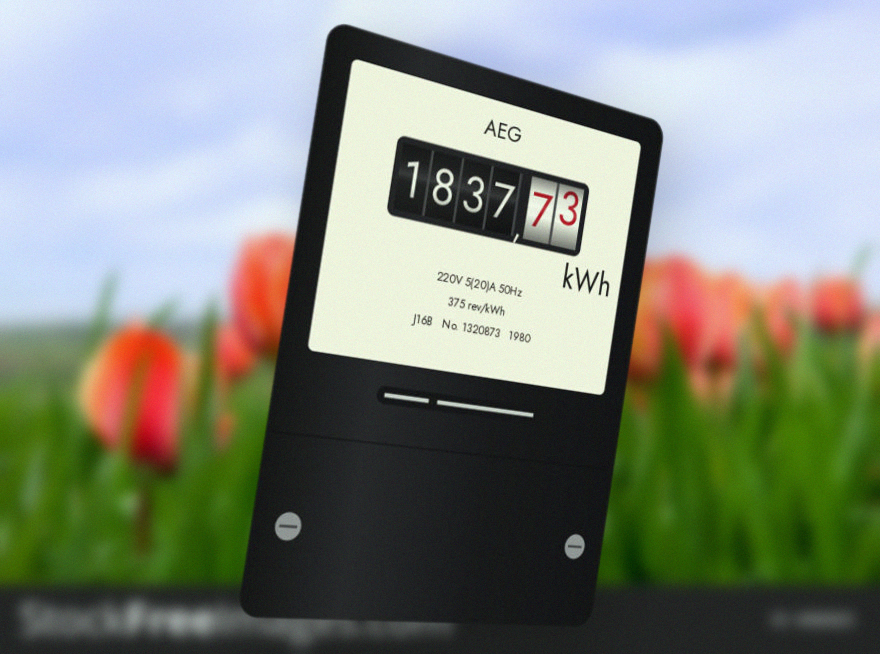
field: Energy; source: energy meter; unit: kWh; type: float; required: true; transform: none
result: 1837.73 kWh
